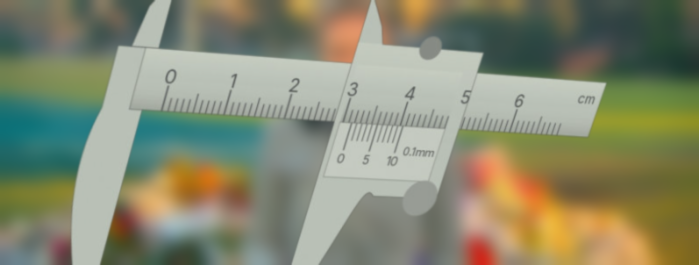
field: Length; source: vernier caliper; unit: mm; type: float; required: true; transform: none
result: 31.5 mm
